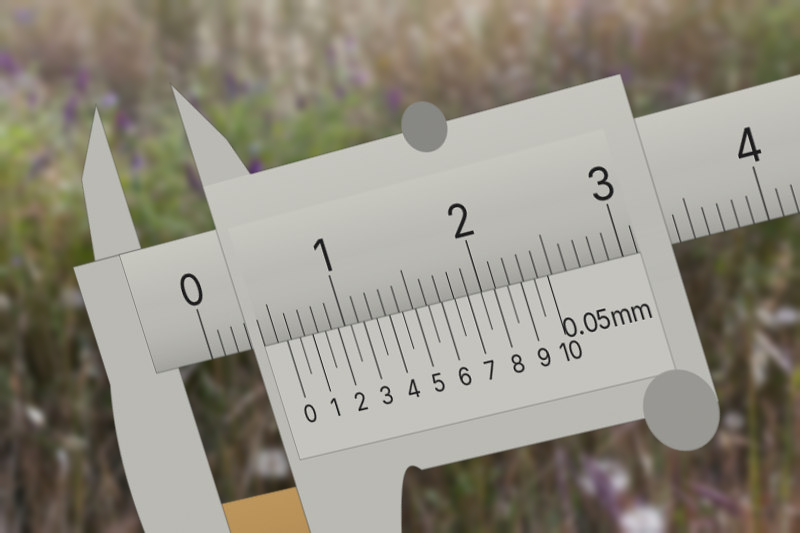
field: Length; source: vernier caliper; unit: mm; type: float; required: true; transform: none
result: 5.7 mm
